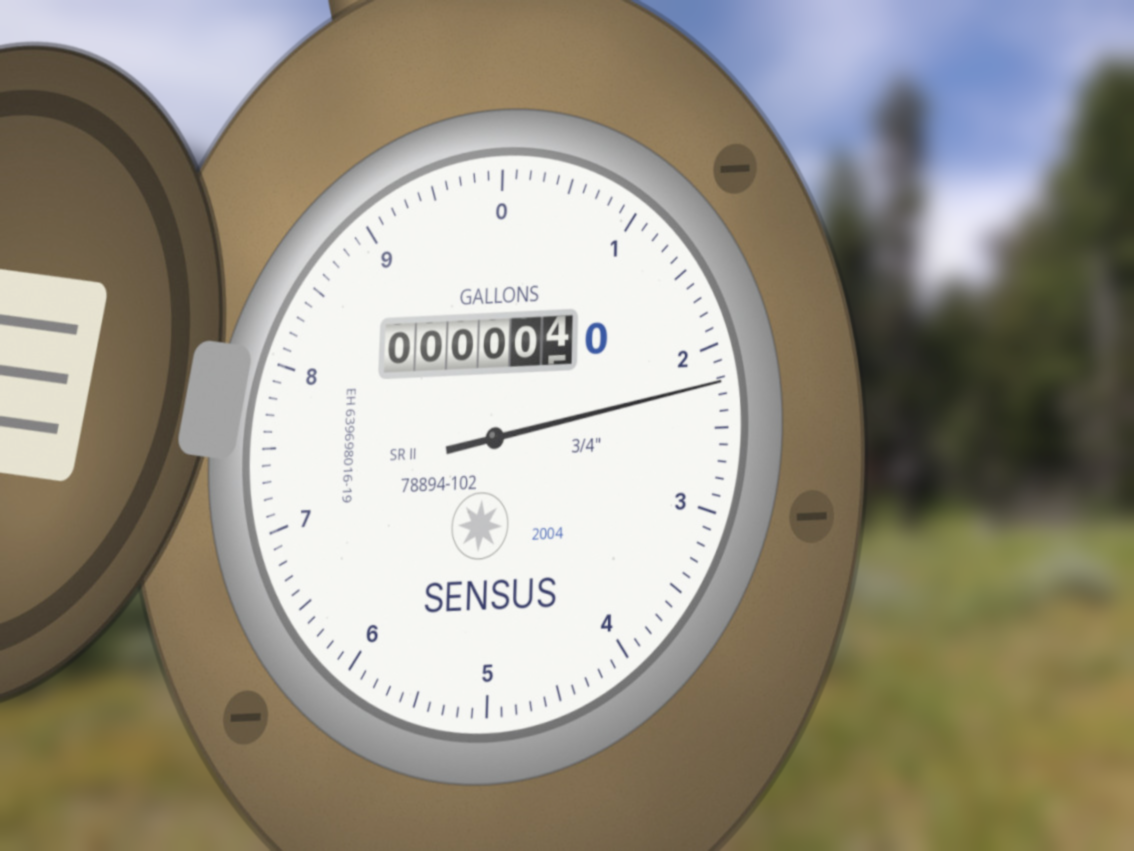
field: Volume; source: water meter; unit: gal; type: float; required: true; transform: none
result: 42.2 gal
